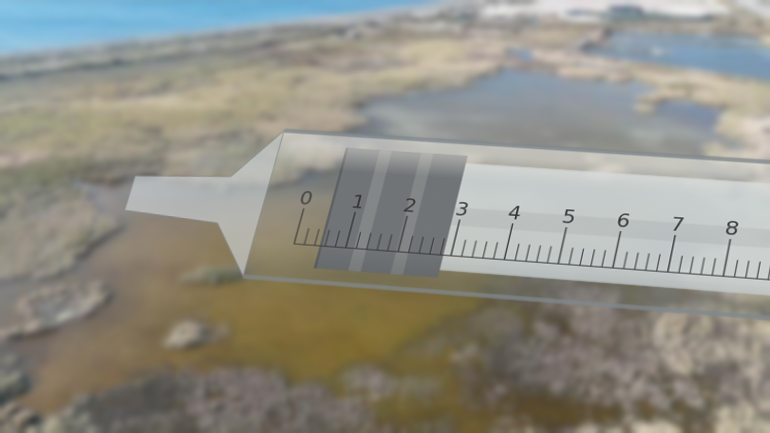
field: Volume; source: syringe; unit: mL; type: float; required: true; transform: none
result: 0.5 mL
